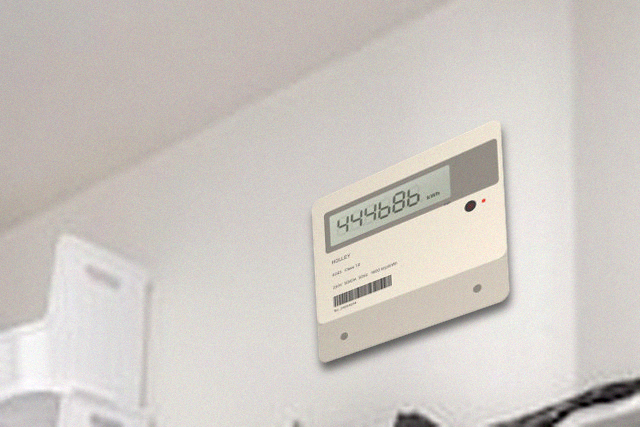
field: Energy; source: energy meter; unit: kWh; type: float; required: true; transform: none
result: 444686 kWh
